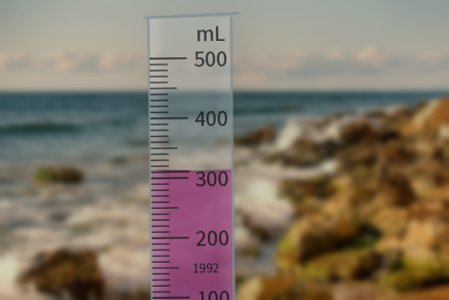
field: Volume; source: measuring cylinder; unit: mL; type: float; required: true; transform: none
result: 310 mL
